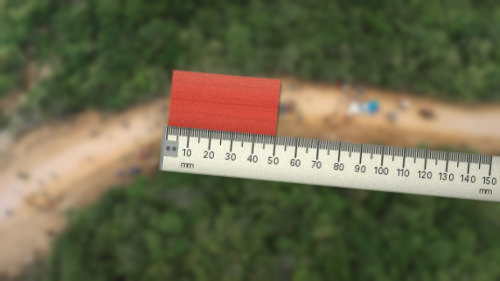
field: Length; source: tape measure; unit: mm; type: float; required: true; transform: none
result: 50 mm
